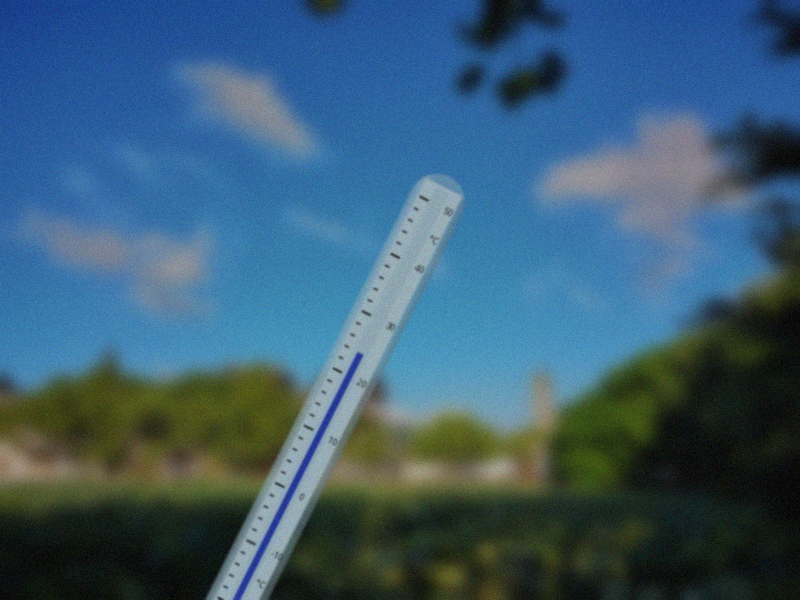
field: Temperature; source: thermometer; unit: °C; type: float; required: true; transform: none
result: 24 °C
